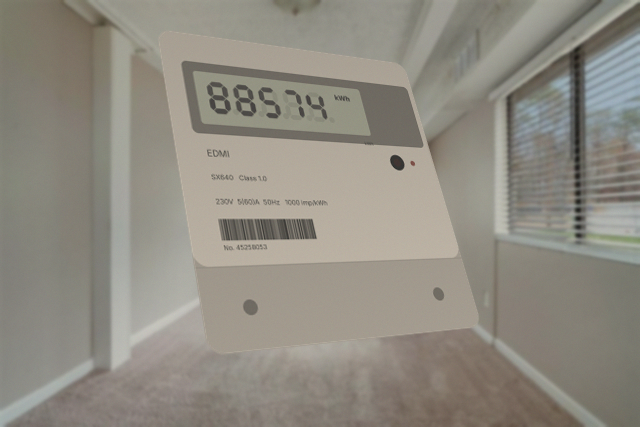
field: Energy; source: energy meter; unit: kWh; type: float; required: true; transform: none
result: 88574 kWh
